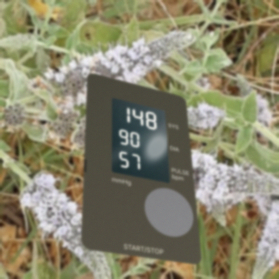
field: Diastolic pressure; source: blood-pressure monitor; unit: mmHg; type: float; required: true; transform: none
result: 90 mmHg
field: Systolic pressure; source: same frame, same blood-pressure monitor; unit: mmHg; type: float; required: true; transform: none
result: 148 mmHg
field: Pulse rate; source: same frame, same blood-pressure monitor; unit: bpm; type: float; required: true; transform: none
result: 57 bpm
